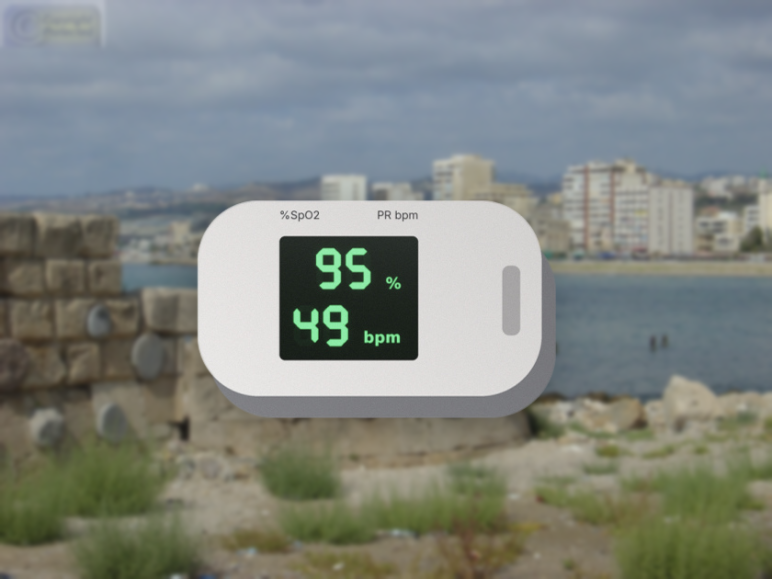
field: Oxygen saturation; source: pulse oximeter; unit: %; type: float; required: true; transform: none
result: 95 %
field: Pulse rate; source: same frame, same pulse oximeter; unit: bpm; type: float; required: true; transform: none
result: 49 bpm
